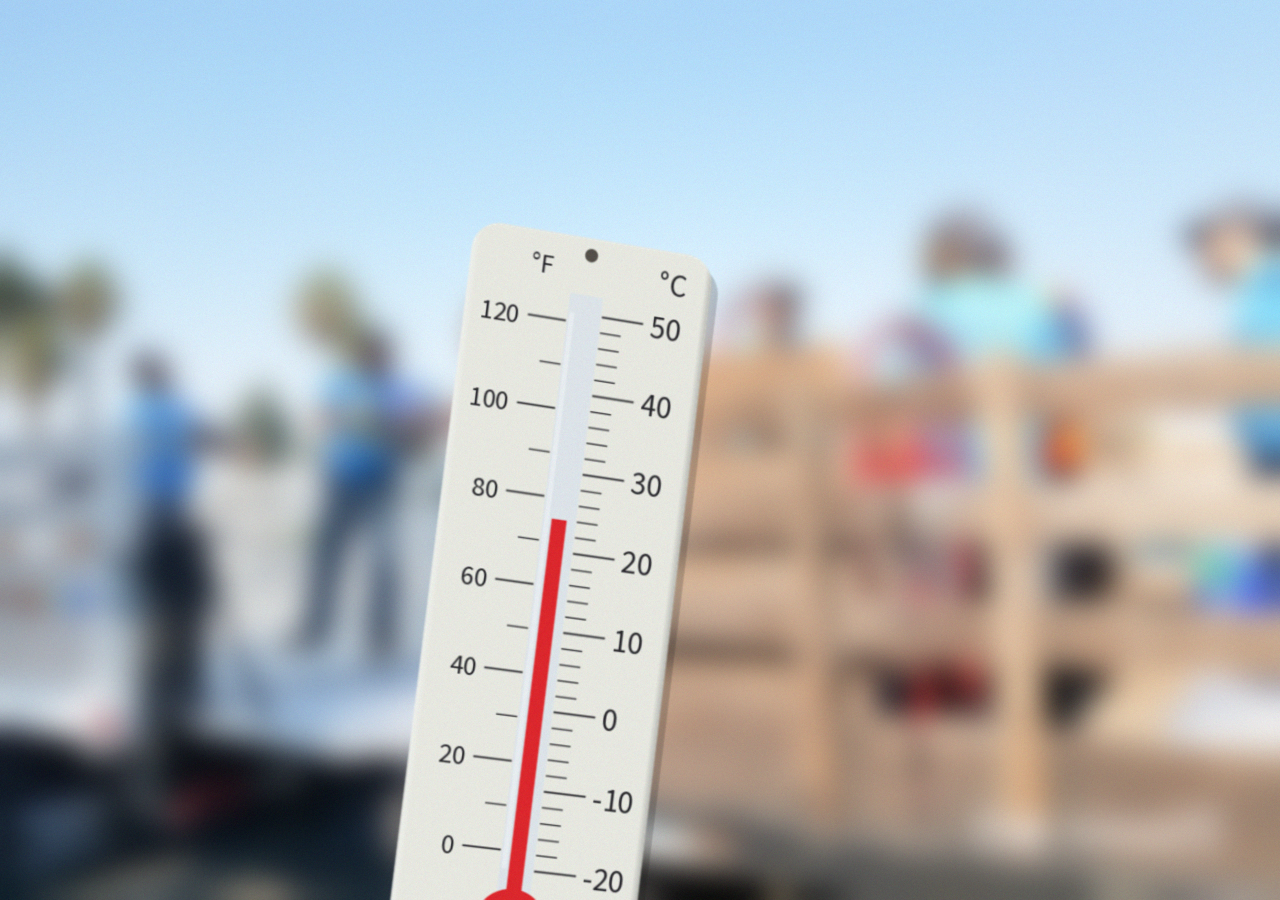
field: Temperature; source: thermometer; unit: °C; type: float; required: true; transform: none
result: 24 °C
